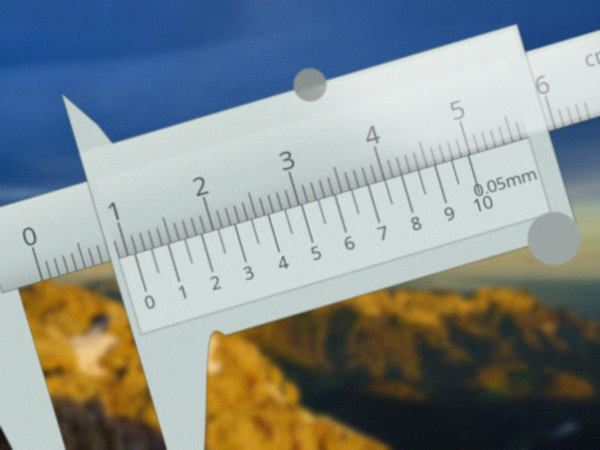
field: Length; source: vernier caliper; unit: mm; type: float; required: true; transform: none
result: 10.8 mm
